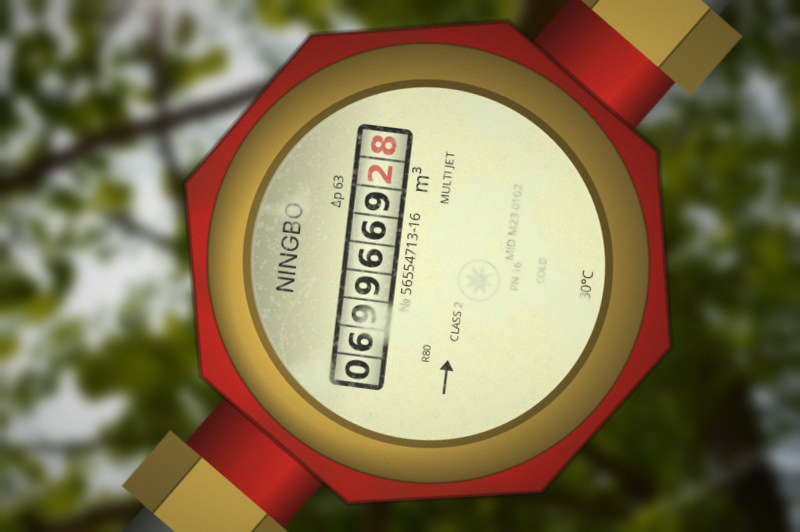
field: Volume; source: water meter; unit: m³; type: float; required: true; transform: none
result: 699669.28 m³
